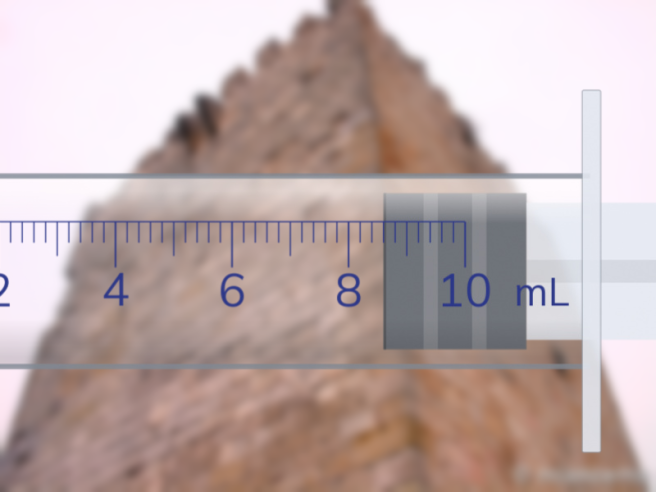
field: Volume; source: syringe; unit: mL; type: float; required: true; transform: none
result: 8.6 mL
